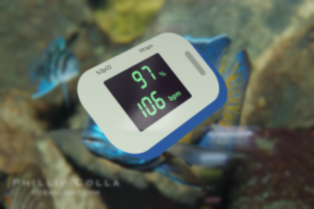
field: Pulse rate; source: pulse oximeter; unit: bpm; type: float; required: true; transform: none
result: 106 bpm
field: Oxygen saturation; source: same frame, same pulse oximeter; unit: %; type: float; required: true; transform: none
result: 97 %
